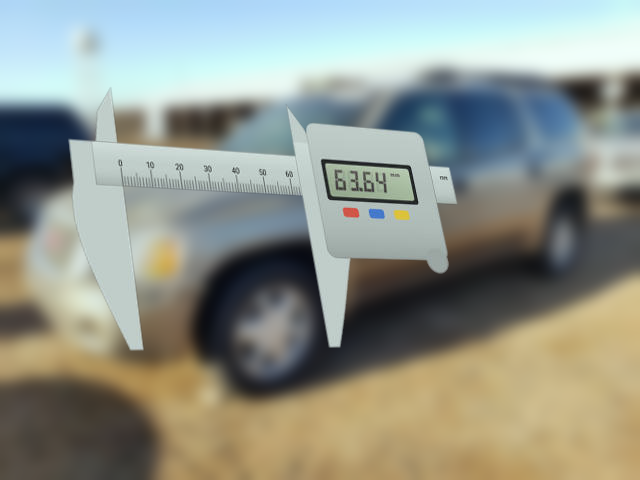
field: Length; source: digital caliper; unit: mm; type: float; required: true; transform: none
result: 63.64 mm
